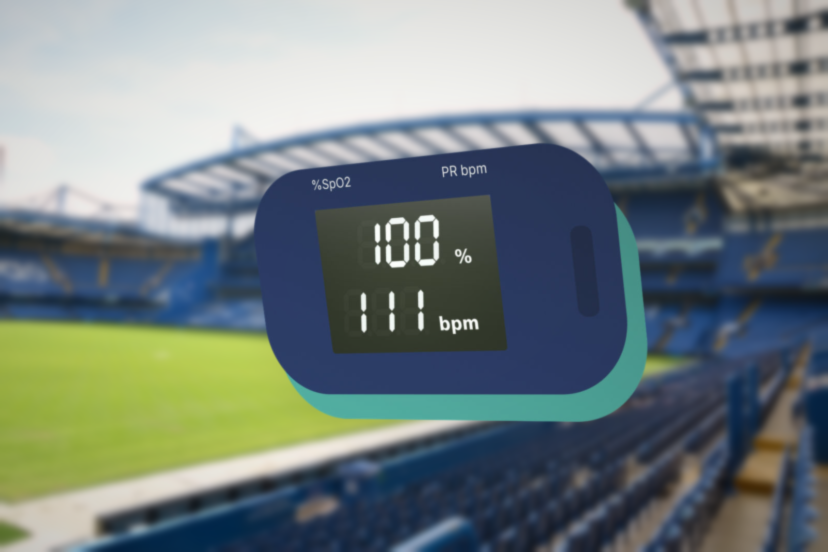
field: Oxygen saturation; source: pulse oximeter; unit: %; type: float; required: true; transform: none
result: 100 %
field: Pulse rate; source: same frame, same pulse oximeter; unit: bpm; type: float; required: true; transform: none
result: 111 bpm
